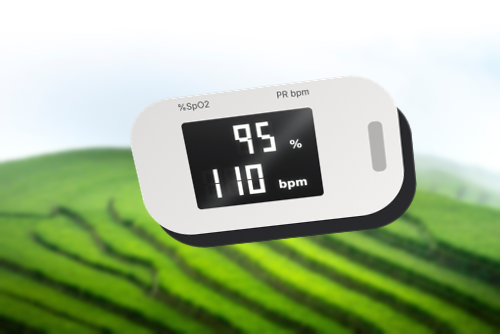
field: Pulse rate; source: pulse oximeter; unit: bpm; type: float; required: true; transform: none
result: 110 bpm
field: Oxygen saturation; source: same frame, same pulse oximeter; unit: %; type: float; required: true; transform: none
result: 95 %
